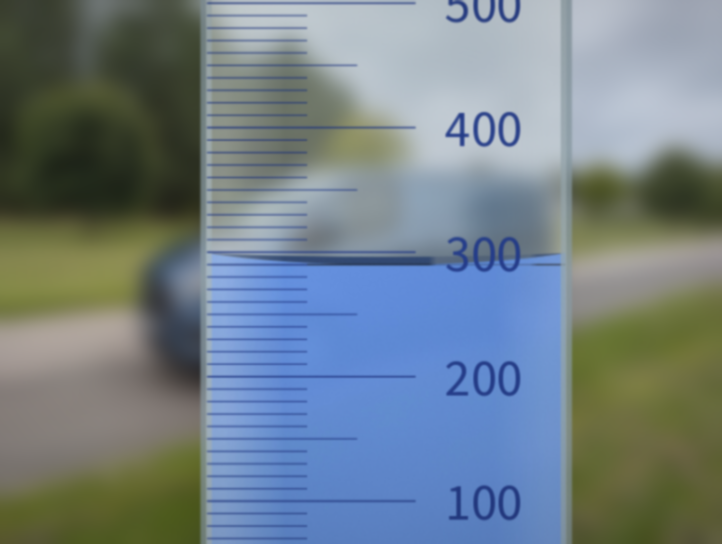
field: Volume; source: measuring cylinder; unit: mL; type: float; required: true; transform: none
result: 290 mL
